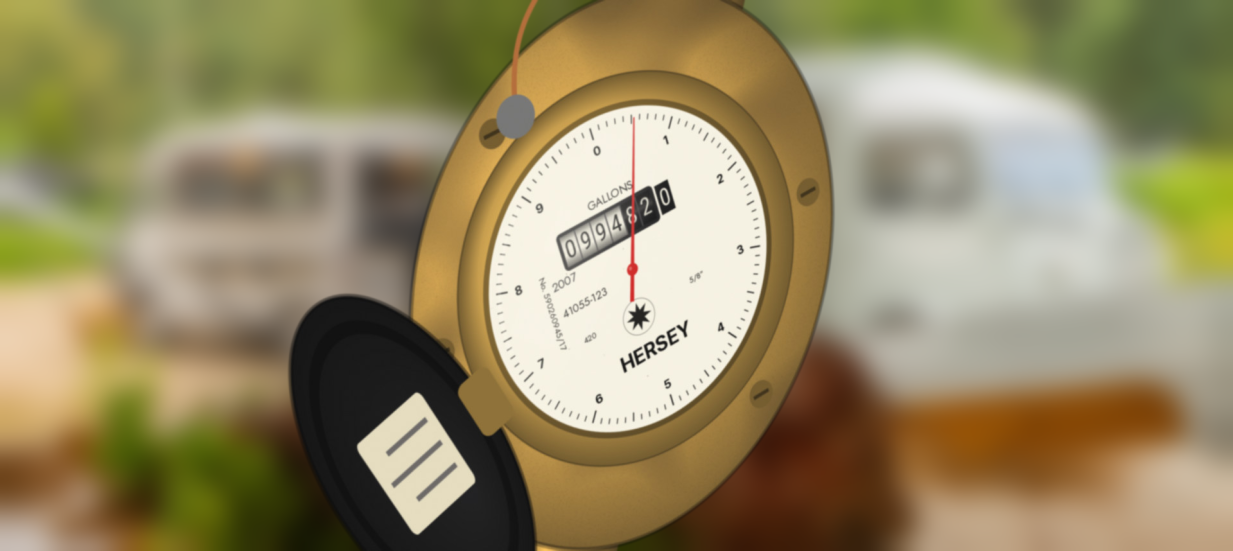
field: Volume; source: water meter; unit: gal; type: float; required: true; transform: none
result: 994820.5 gal
